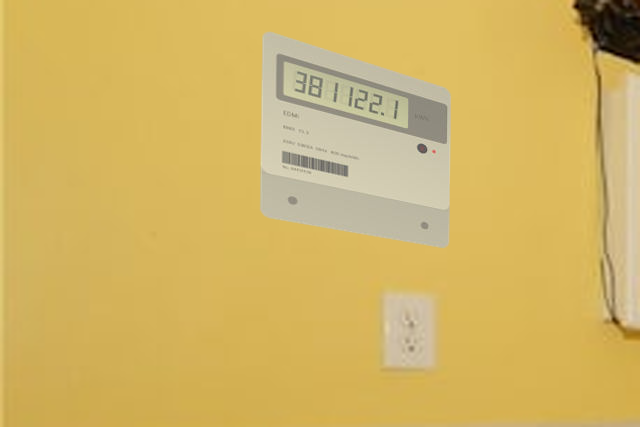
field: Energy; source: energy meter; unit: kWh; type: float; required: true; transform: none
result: 381122.1 kWh
